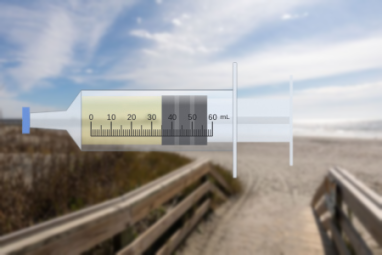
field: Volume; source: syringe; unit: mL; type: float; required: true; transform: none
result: 35 mL
